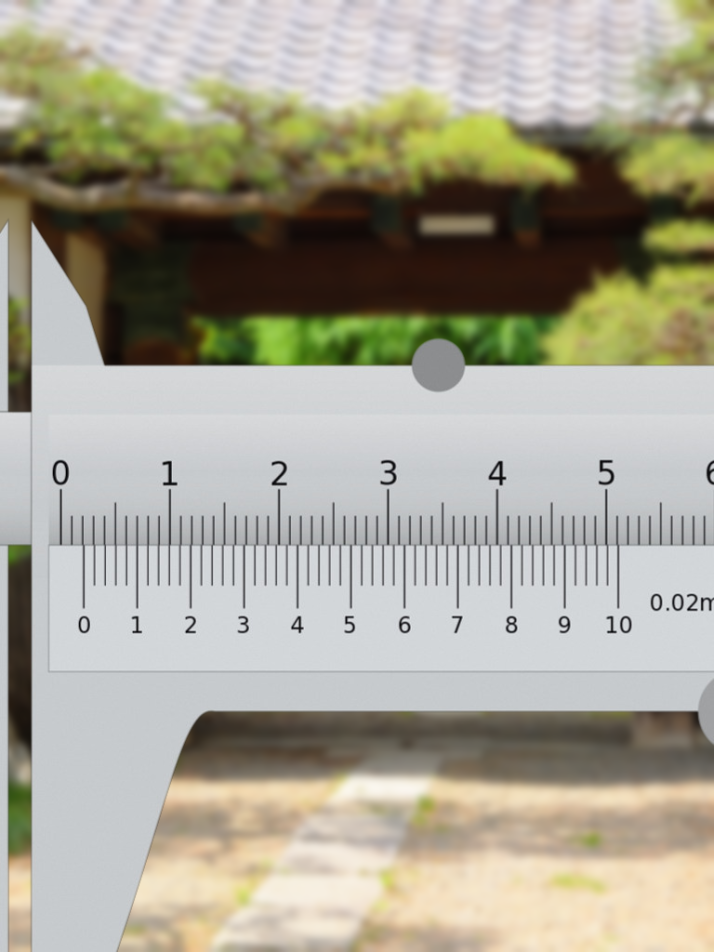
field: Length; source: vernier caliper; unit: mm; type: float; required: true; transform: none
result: 2.1 mm
